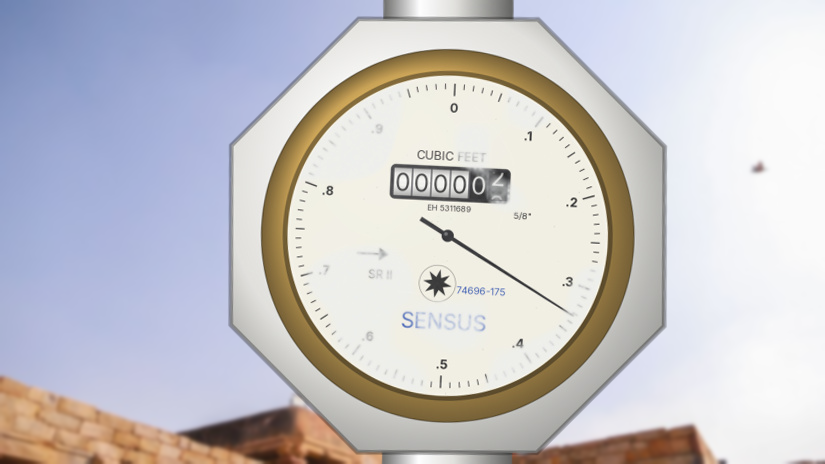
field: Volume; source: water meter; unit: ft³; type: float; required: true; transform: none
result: 2.33 ft³
